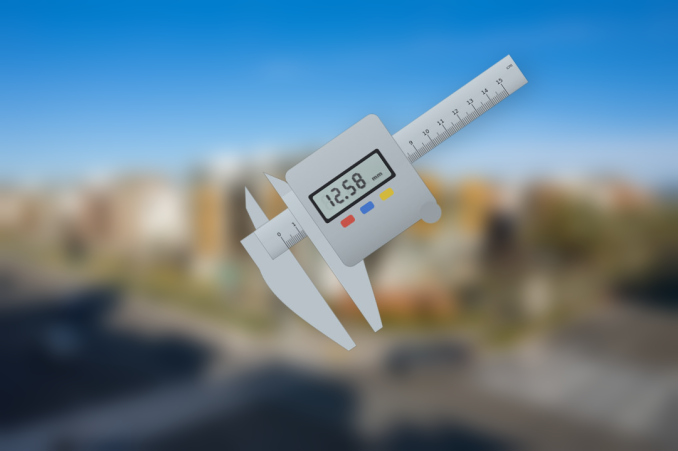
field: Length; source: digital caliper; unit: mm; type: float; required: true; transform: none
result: 12.58 mm
